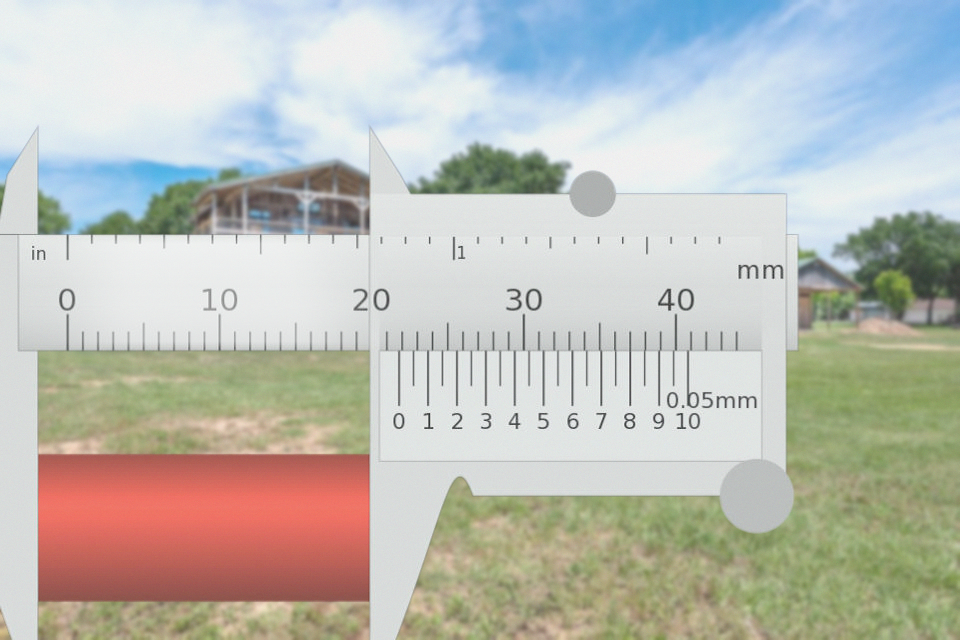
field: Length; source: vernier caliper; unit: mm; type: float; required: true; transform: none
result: 21.8 mm
